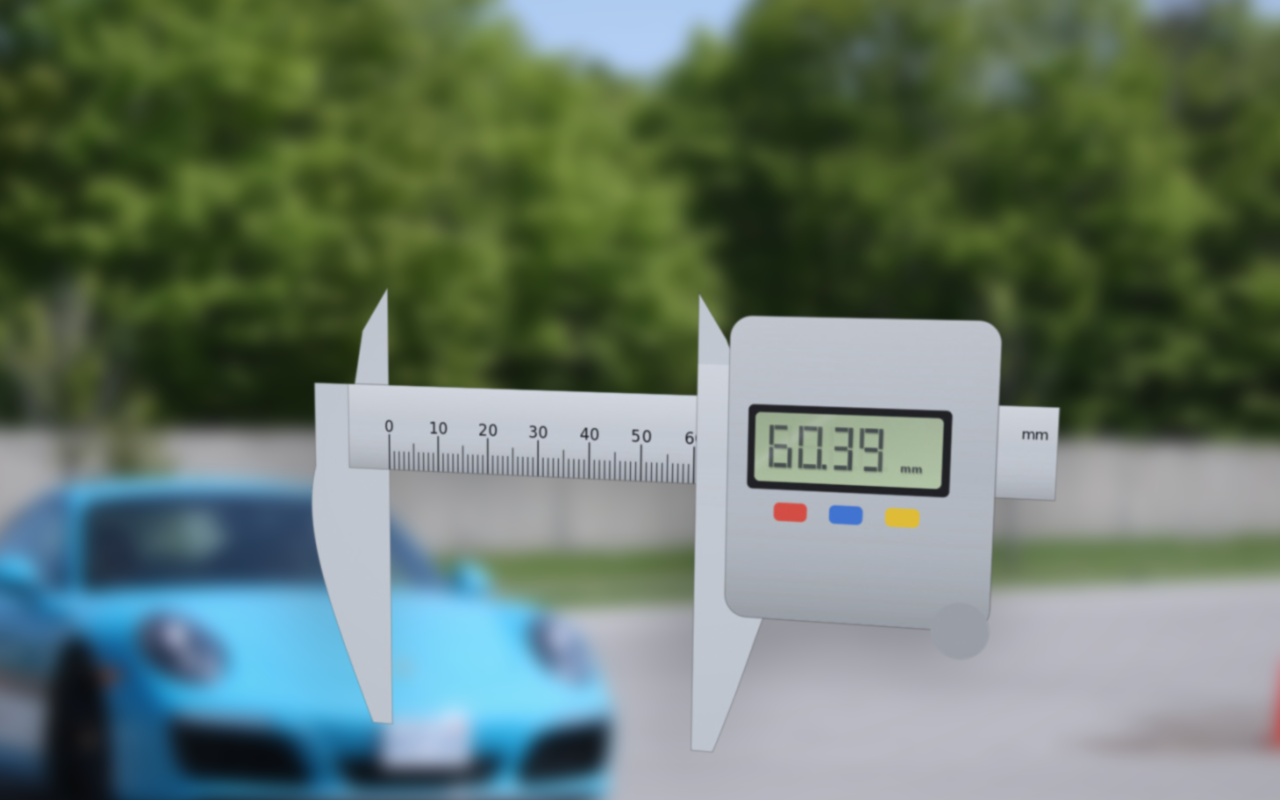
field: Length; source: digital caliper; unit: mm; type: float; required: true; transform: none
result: 60.39 mm
